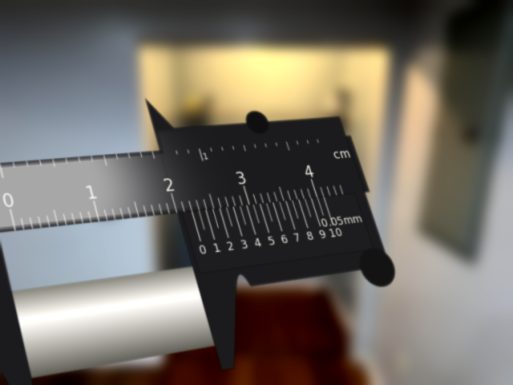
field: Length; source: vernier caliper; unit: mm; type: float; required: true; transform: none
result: 22.0 mm
